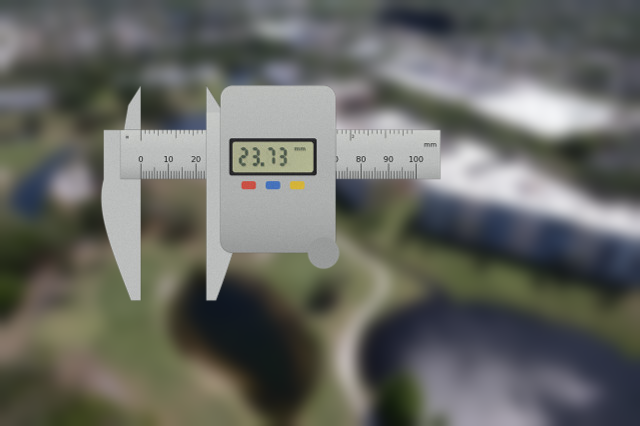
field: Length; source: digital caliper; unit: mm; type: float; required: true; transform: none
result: 23.73 mm
